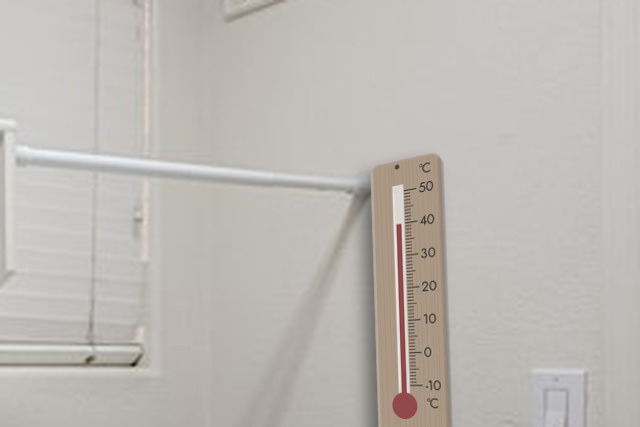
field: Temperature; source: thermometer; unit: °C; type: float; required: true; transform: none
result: 40 °C
